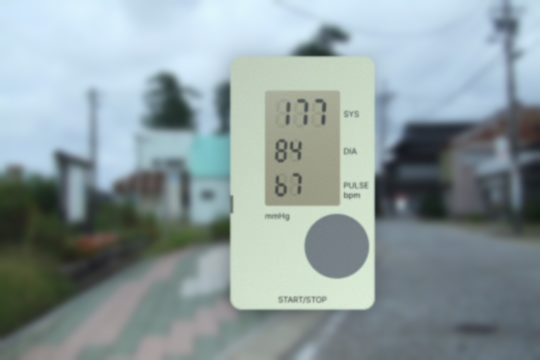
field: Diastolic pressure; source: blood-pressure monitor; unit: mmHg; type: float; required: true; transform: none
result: 84 mmHg
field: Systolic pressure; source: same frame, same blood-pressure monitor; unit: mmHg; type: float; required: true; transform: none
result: 177 mmHg
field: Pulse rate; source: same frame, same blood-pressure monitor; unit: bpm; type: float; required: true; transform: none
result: 67 bpm
